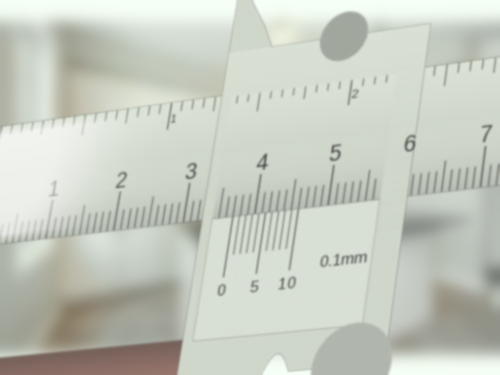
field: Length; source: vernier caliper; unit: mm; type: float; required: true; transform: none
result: 37.0 mm
